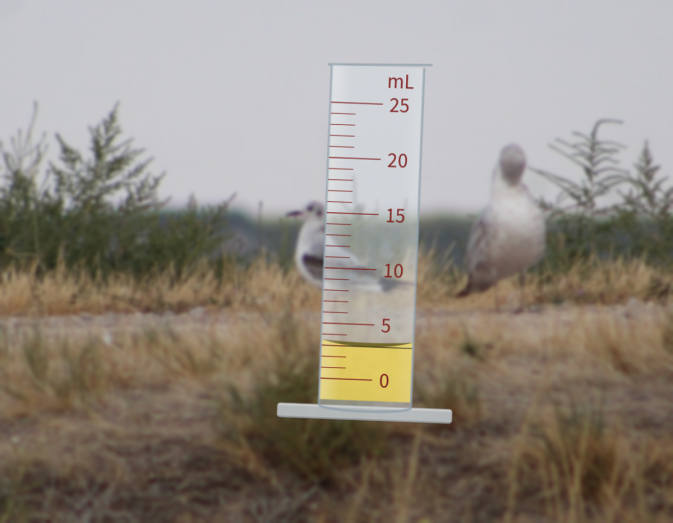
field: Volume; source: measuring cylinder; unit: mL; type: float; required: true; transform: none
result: 3 mL
